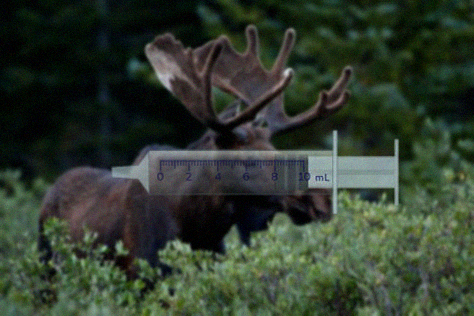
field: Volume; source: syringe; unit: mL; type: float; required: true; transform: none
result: 8 mL
